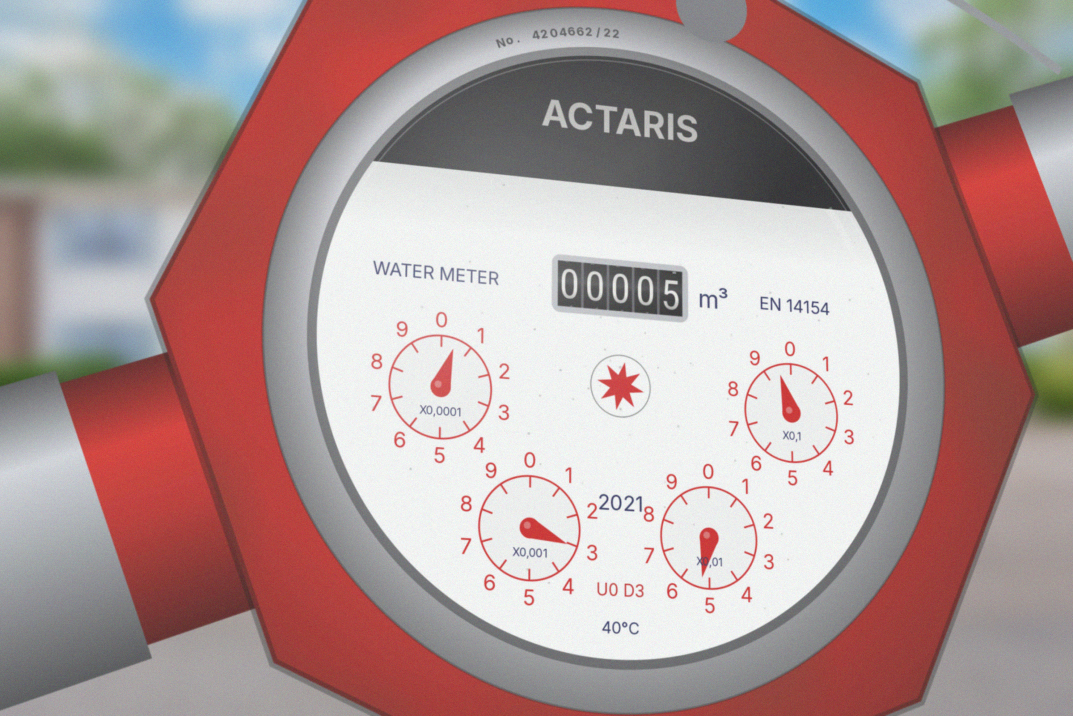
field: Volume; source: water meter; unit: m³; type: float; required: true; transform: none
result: 4.9530 m³
